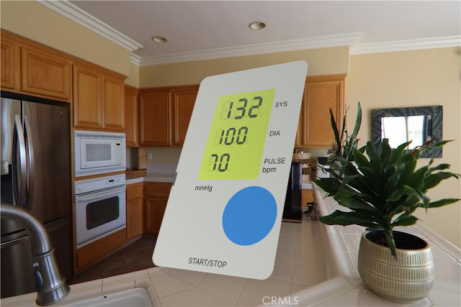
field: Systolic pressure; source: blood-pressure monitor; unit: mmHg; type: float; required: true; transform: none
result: 132 mmHg
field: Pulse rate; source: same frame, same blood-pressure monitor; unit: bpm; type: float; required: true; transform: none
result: 70 bpm
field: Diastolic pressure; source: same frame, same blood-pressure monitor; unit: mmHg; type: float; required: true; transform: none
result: 100 mmHg
